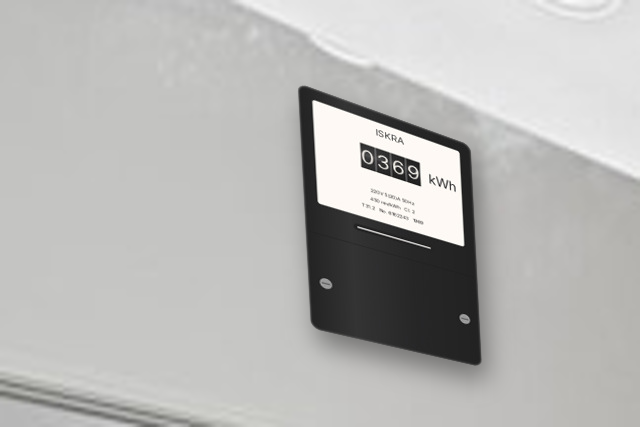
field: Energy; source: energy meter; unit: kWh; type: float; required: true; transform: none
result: 369 kWh
